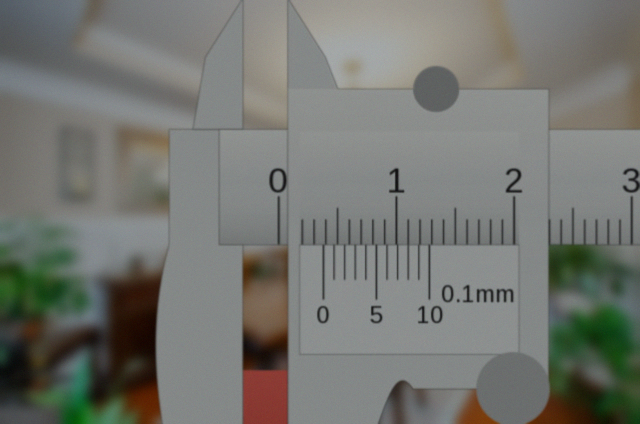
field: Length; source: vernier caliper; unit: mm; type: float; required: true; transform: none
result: 3.8 mm
